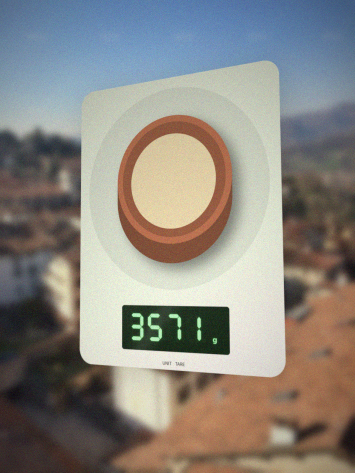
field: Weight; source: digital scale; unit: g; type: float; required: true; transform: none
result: 3571 g
